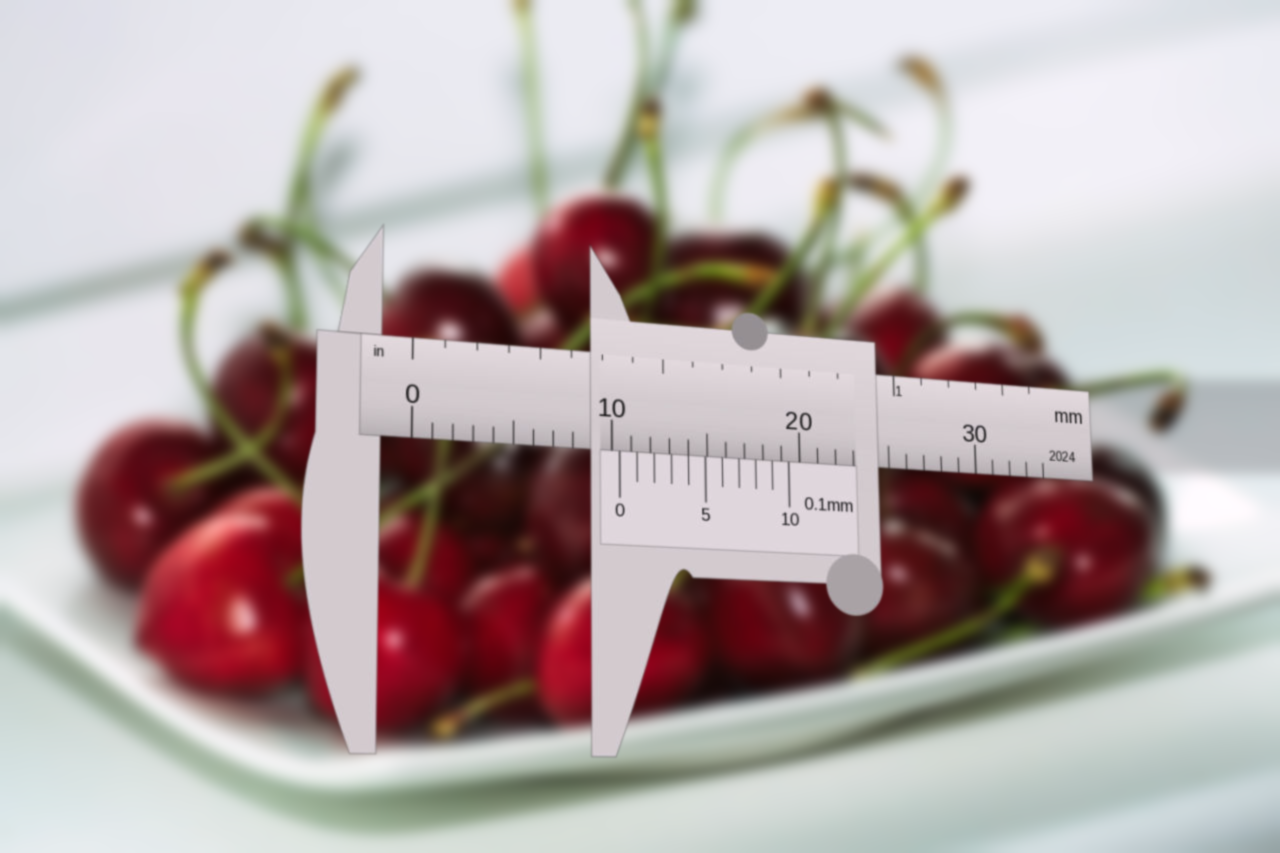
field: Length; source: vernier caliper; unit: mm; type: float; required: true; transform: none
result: 10.4 mm
